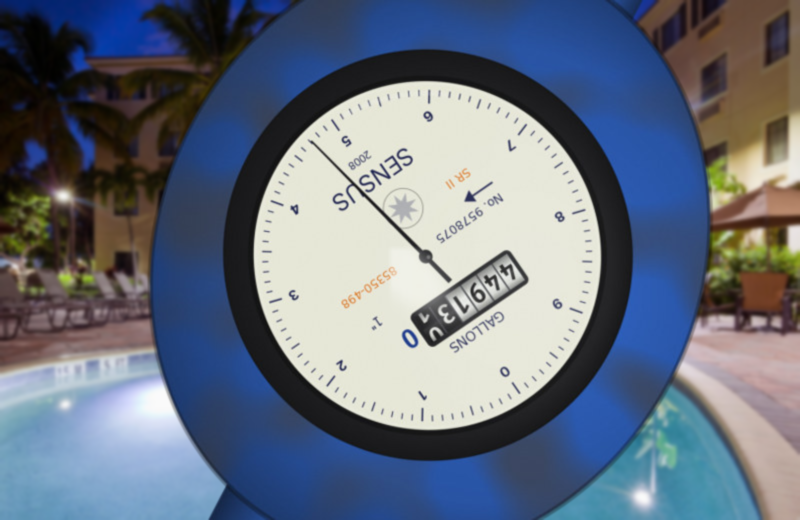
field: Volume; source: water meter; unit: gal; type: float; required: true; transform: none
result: 4491304.7 gal
